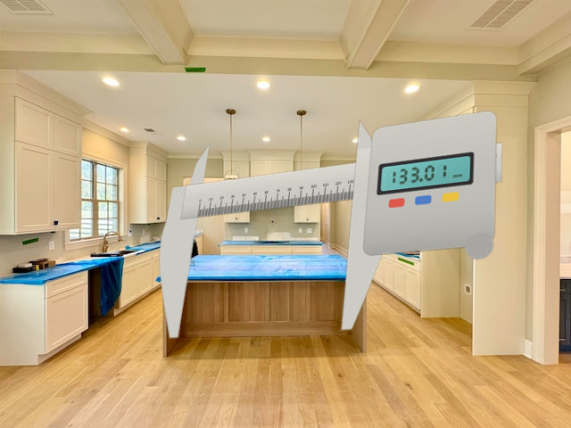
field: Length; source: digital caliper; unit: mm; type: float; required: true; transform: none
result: 133.01 mm
